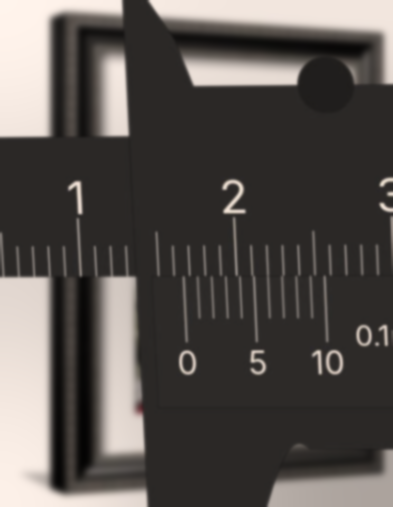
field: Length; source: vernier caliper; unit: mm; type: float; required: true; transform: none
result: 16.6 mm
